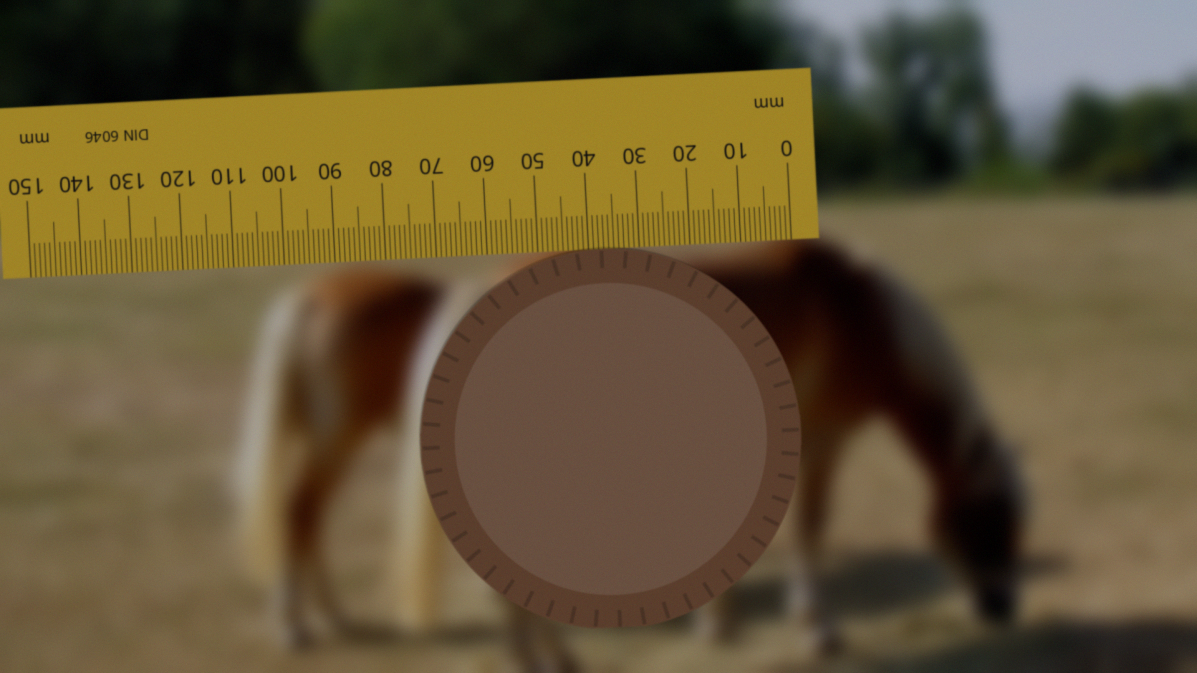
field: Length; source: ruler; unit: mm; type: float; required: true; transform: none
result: 75 mm
